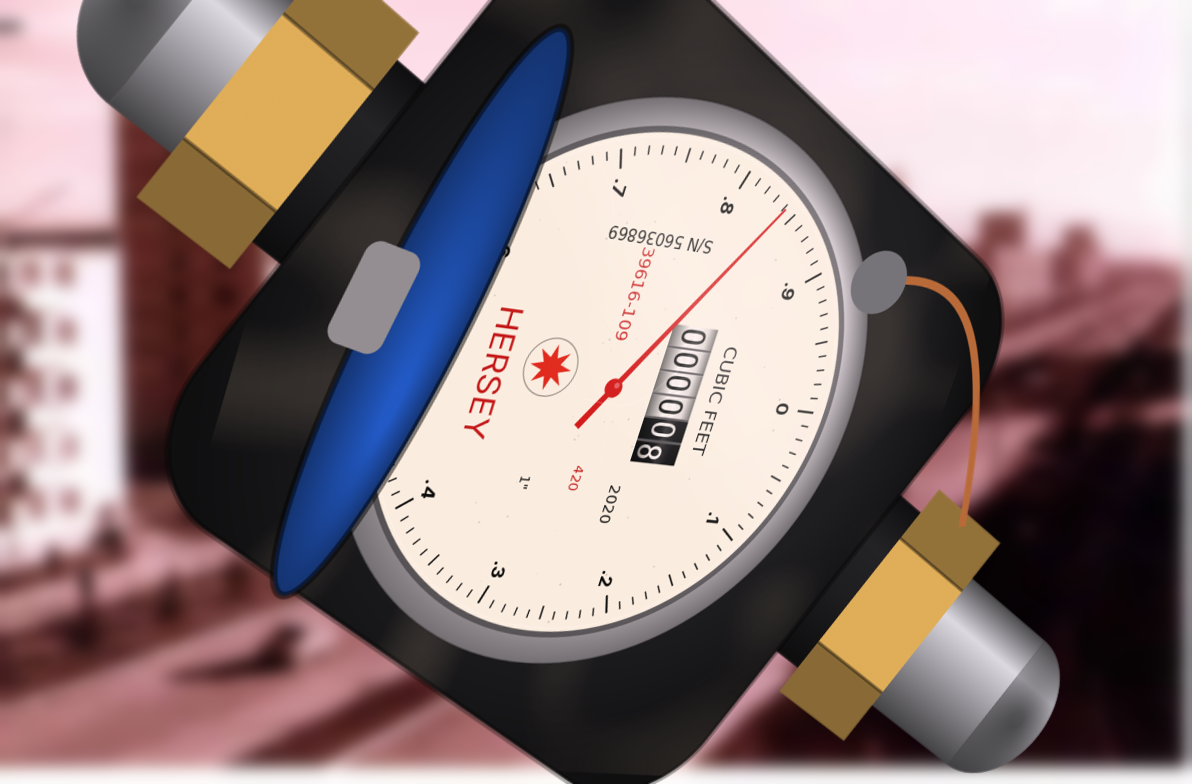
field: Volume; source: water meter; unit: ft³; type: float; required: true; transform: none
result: 7.84 ft³
